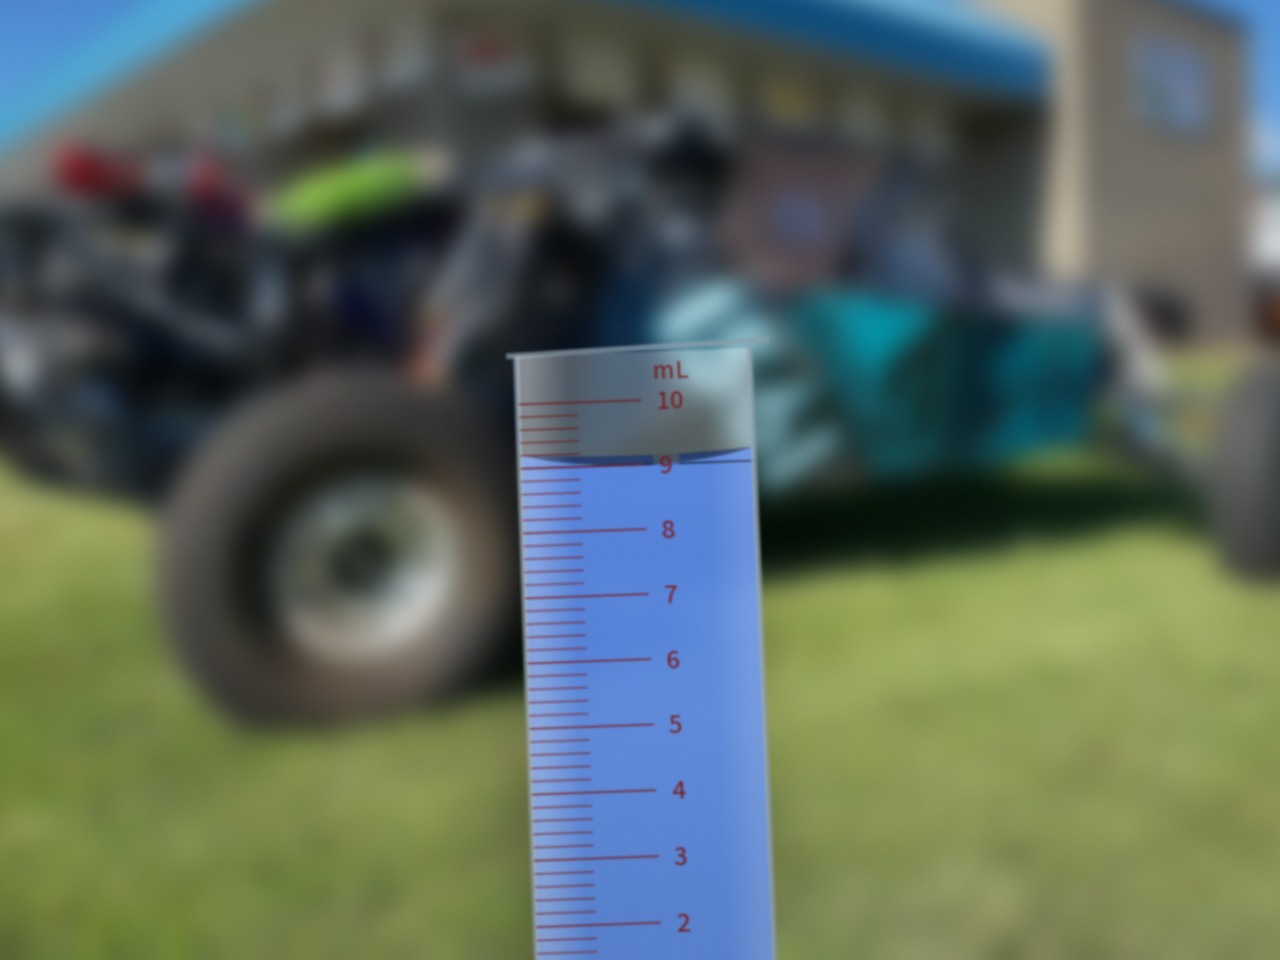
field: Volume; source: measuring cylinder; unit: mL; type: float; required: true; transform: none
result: 9 mL
